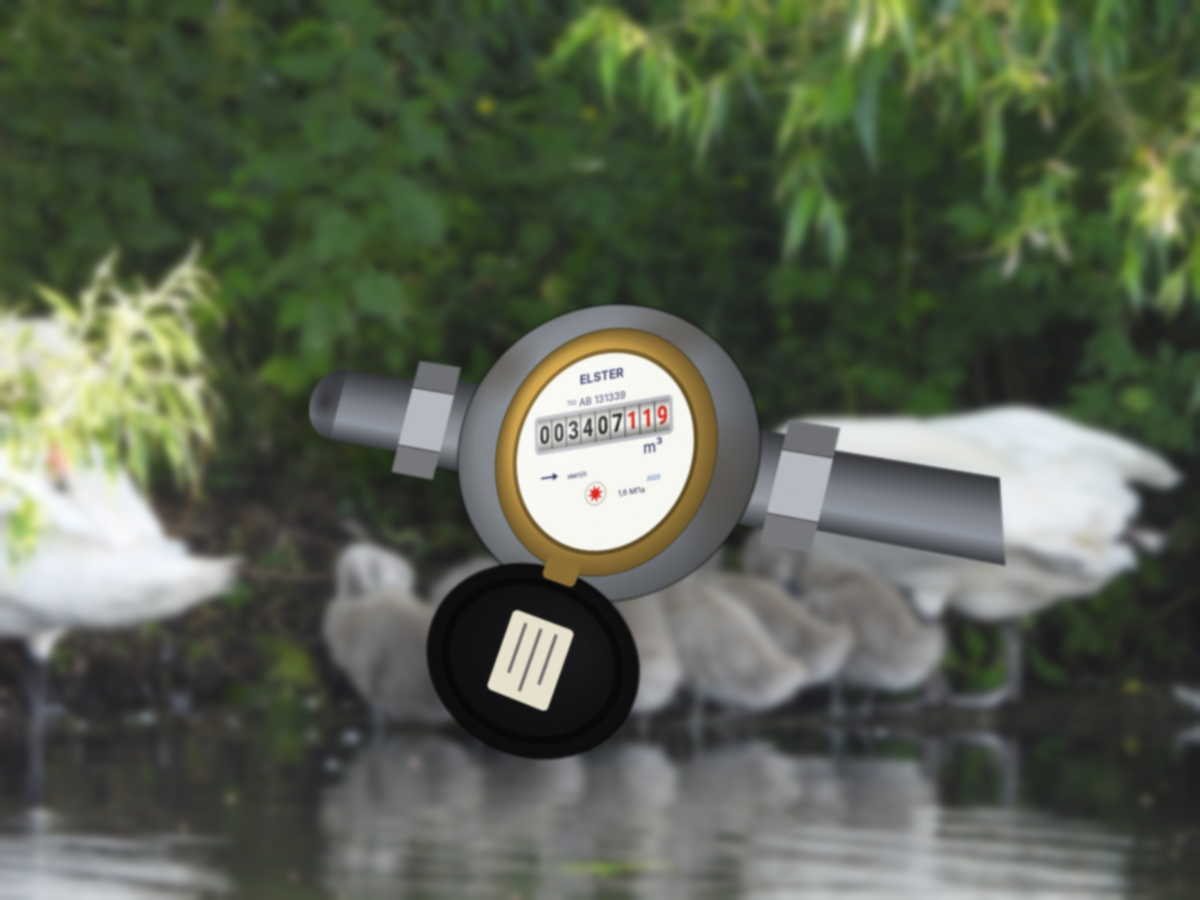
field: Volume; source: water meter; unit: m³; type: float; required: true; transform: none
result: 3407.119 m³
